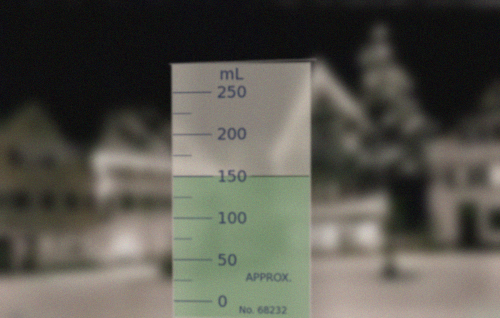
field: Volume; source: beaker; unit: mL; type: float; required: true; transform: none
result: 150 mL
